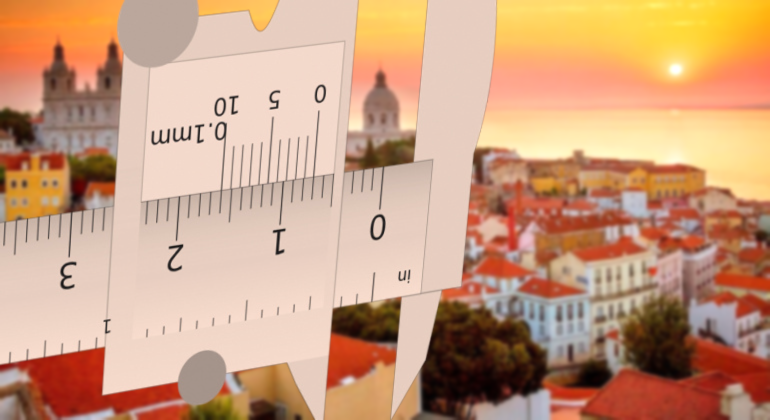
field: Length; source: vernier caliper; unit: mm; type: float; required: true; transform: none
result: 7.0 mm
